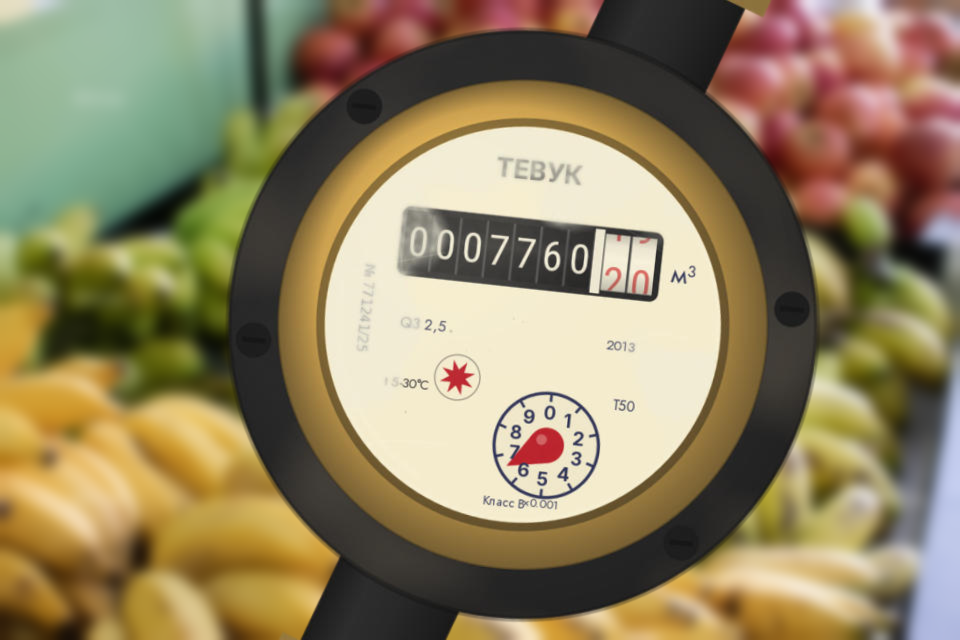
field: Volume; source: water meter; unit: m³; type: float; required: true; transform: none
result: 7760.196 m³
